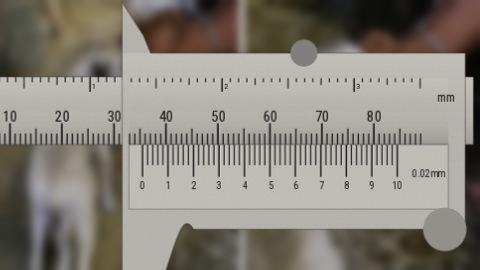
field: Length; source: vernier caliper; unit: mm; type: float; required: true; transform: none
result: 35.5 mm
